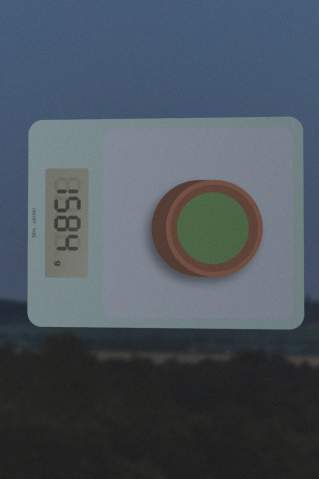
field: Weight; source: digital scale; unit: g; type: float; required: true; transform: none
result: 1584 g
